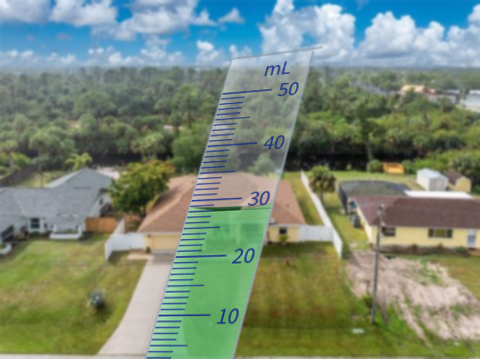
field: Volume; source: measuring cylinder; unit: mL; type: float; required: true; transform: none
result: 28 mL
